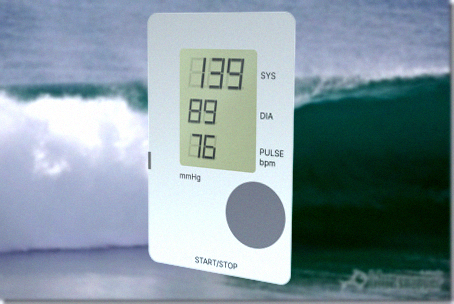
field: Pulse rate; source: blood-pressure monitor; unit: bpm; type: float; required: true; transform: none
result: 76 bpm
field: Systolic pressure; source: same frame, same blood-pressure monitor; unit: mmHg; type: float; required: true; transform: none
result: 139 mmHg
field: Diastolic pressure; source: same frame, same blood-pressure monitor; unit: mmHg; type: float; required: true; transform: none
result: 89 mmHg
